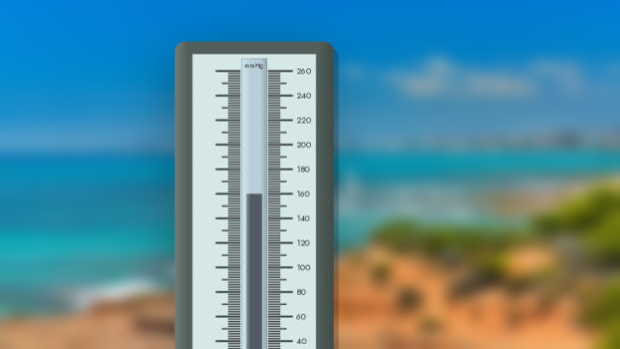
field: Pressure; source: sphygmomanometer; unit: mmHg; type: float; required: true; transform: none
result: 160 mmHg
